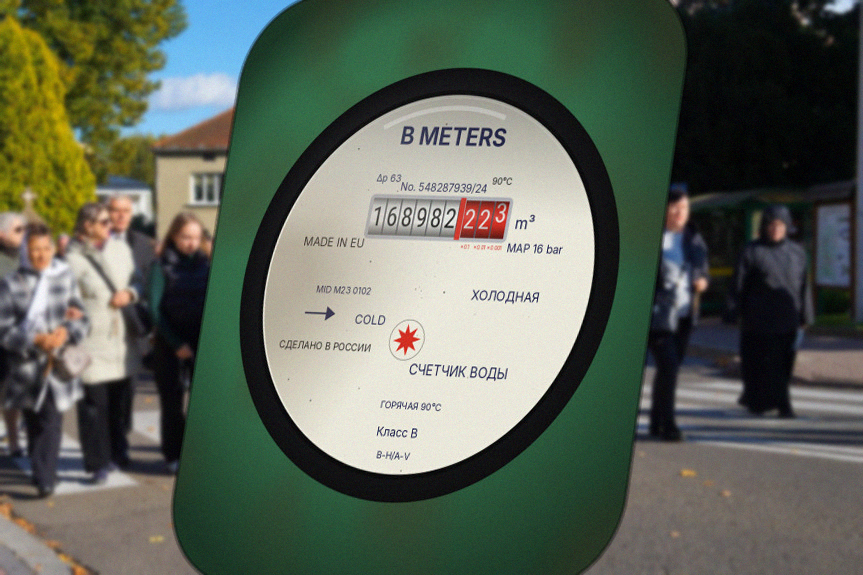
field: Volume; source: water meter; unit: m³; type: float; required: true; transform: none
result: 168982.223 m³
